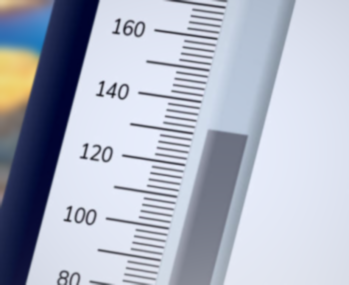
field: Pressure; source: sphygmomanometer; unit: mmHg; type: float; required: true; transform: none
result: 132 mmHg
